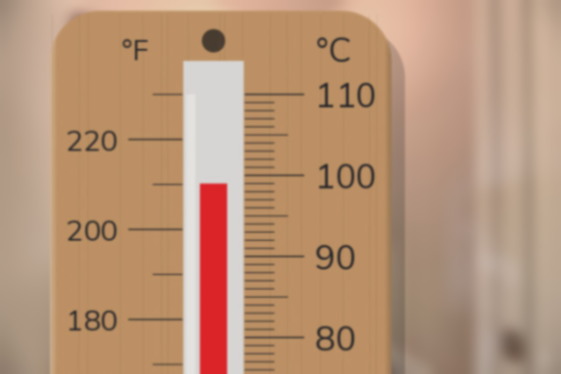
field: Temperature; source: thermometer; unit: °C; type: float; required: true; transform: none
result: 99 °C
